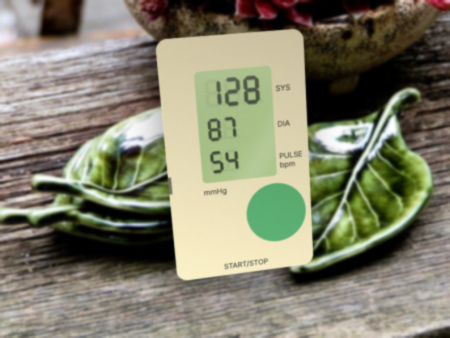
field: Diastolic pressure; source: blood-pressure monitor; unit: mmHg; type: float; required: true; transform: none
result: 87 mmHg
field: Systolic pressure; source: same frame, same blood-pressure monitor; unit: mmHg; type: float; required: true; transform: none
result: 128 mmHg
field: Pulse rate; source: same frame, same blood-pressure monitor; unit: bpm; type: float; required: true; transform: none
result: 54 bpm
